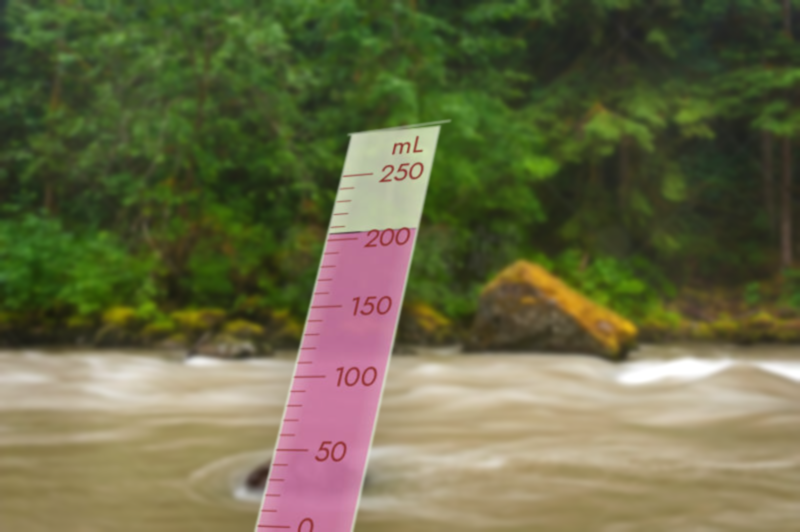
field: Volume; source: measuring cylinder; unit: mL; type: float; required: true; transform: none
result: 205 mL
